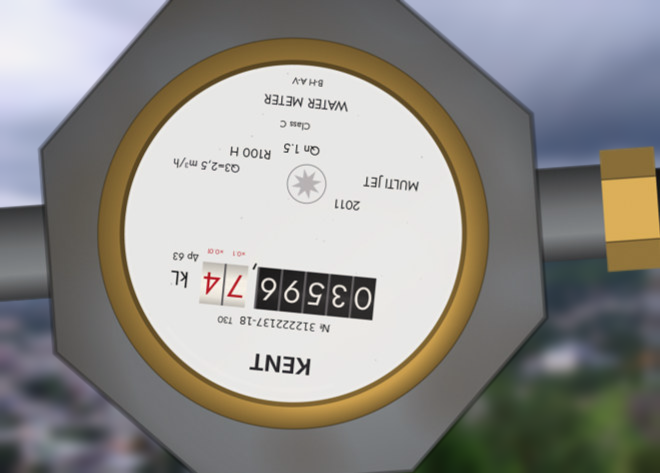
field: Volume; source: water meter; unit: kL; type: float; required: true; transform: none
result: 3596.74 kL
